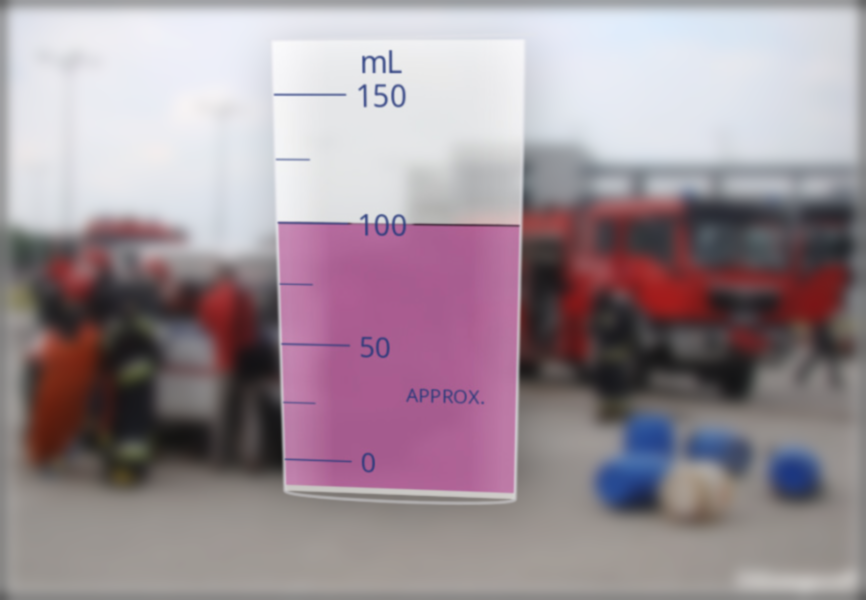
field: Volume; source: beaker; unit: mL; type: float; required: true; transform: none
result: 100 mL
